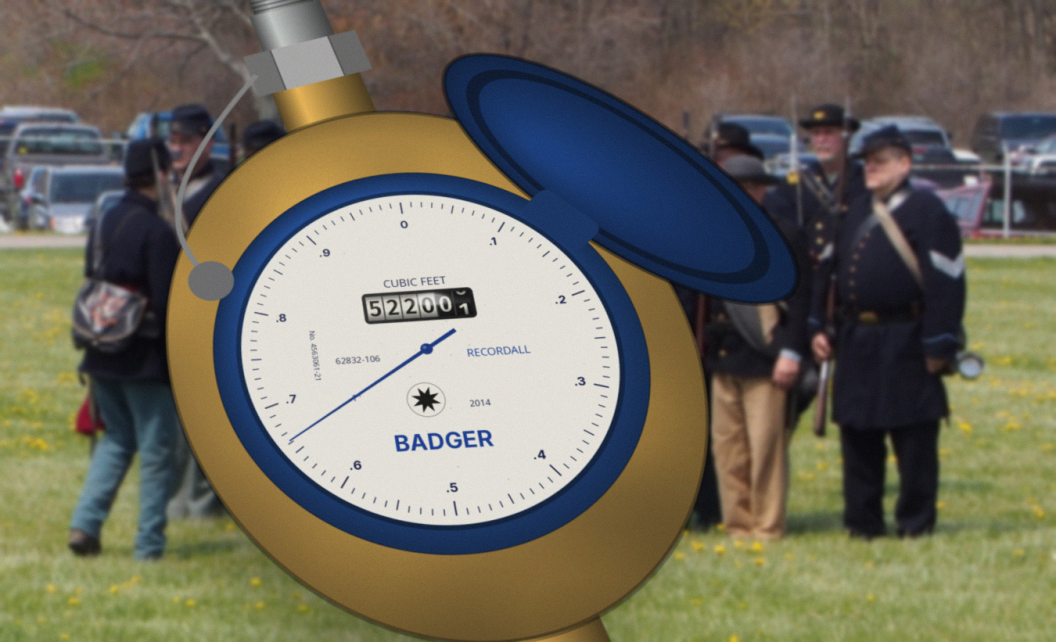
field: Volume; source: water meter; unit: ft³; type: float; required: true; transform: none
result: 522000.66 ft³
